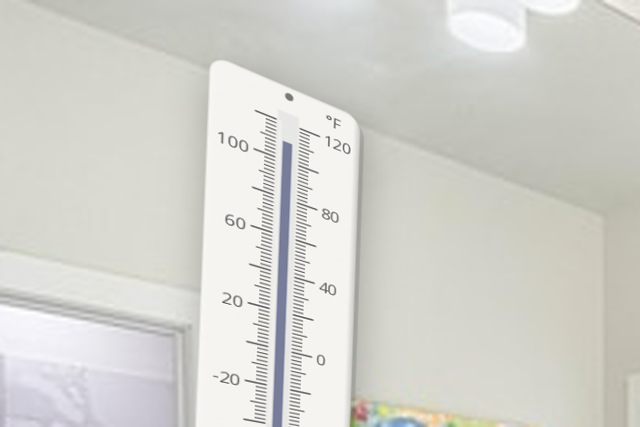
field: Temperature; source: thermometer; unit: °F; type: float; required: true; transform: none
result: 110 °F
